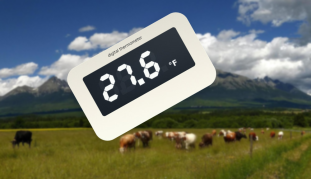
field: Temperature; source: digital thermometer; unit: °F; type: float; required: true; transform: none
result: 27.6 °F
